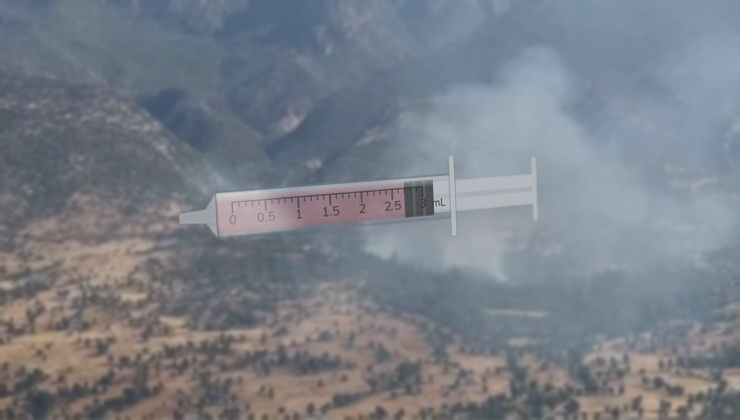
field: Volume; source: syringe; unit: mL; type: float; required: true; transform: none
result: 2.7 mL
